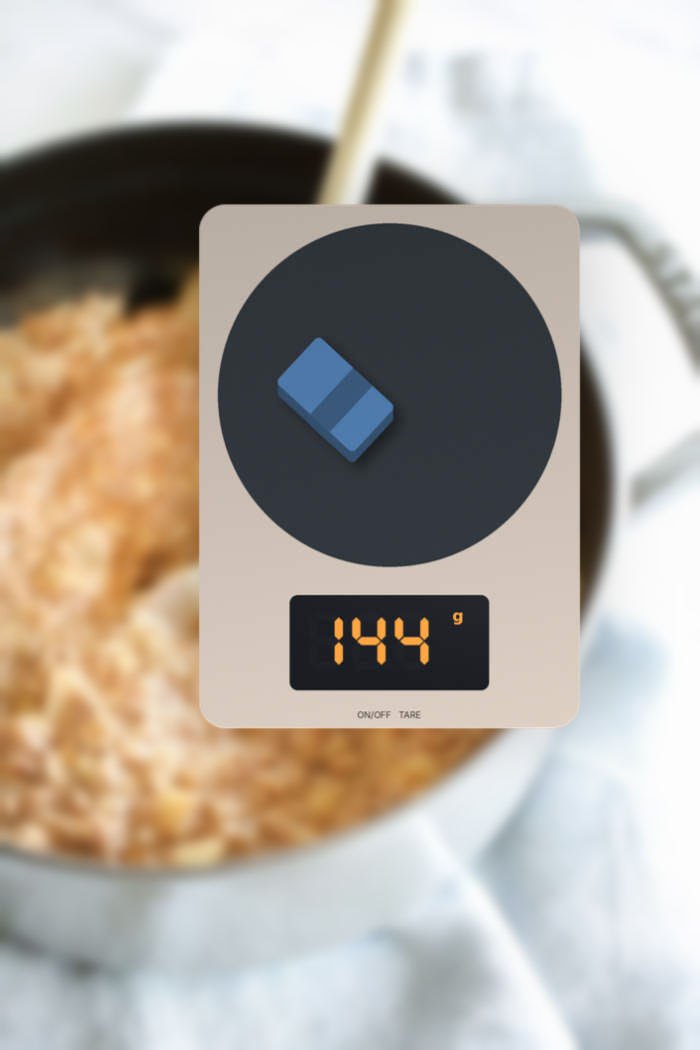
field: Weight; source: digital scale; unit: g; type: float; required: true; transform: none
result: 144 g
